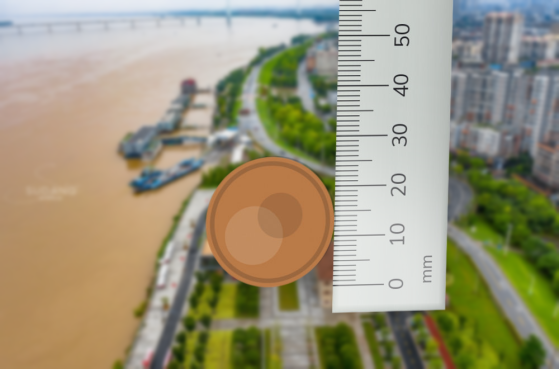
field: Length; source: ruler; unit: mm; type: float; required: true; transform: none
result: 26 mm
